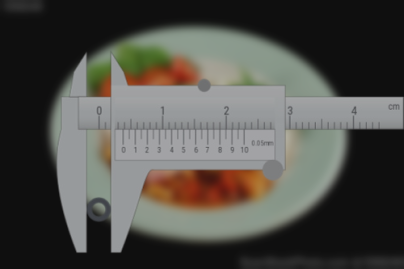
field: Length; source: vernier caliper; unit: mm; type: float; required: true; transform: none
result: 3.8 mm
